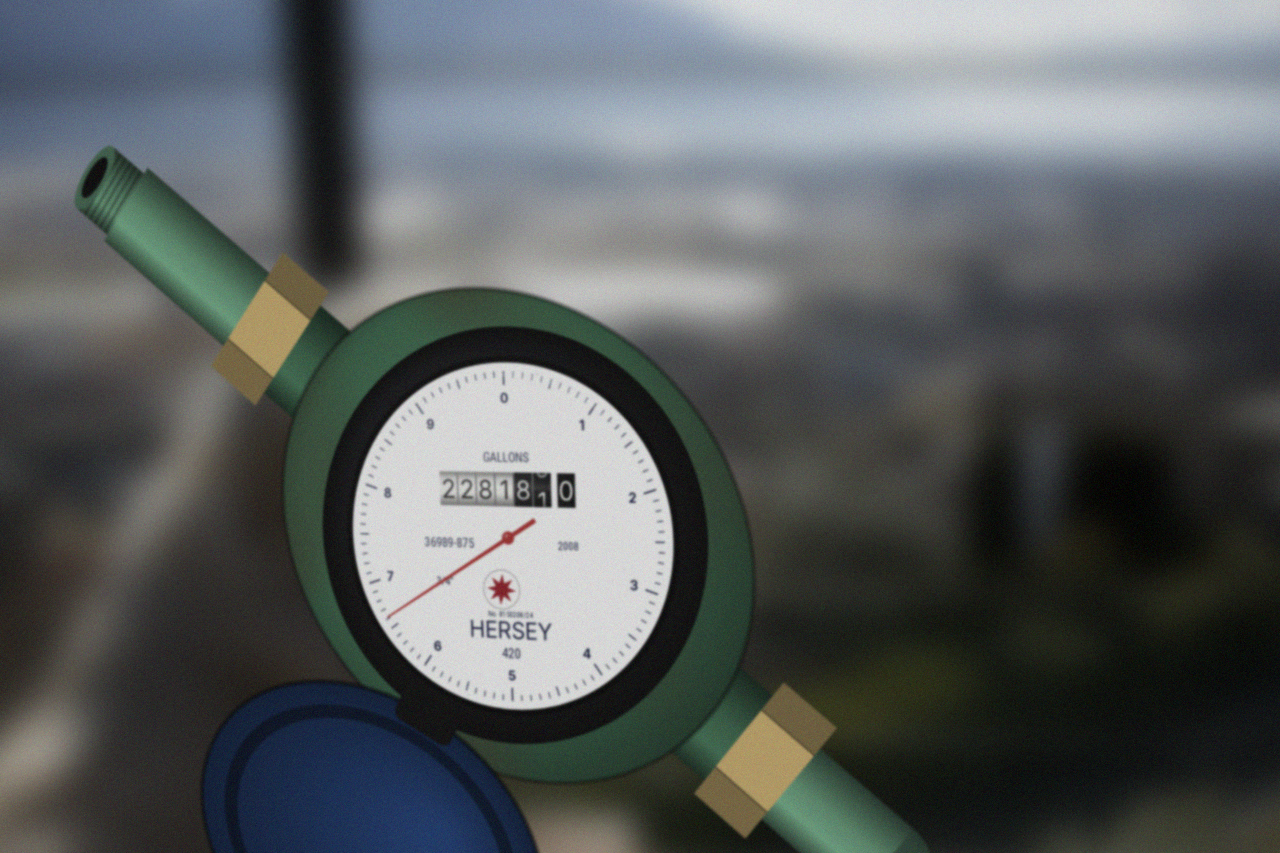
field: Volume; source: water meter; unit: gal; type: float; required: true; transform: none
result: 2281806.6 gal
